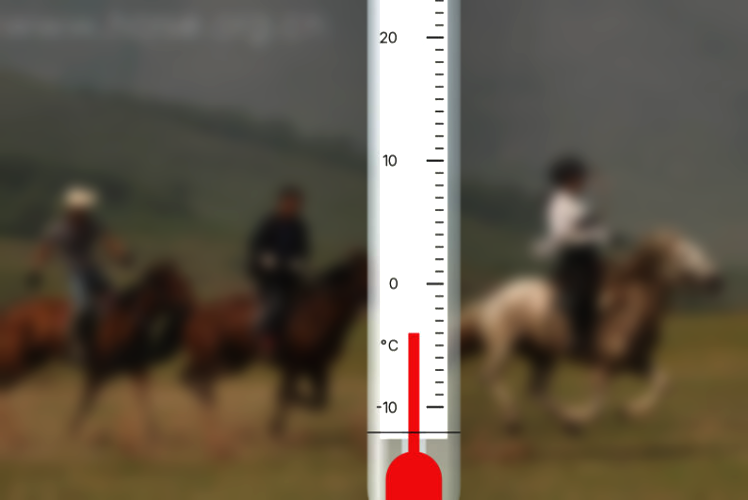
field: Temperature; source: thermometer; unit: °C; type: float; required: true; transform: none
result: -4 °C
